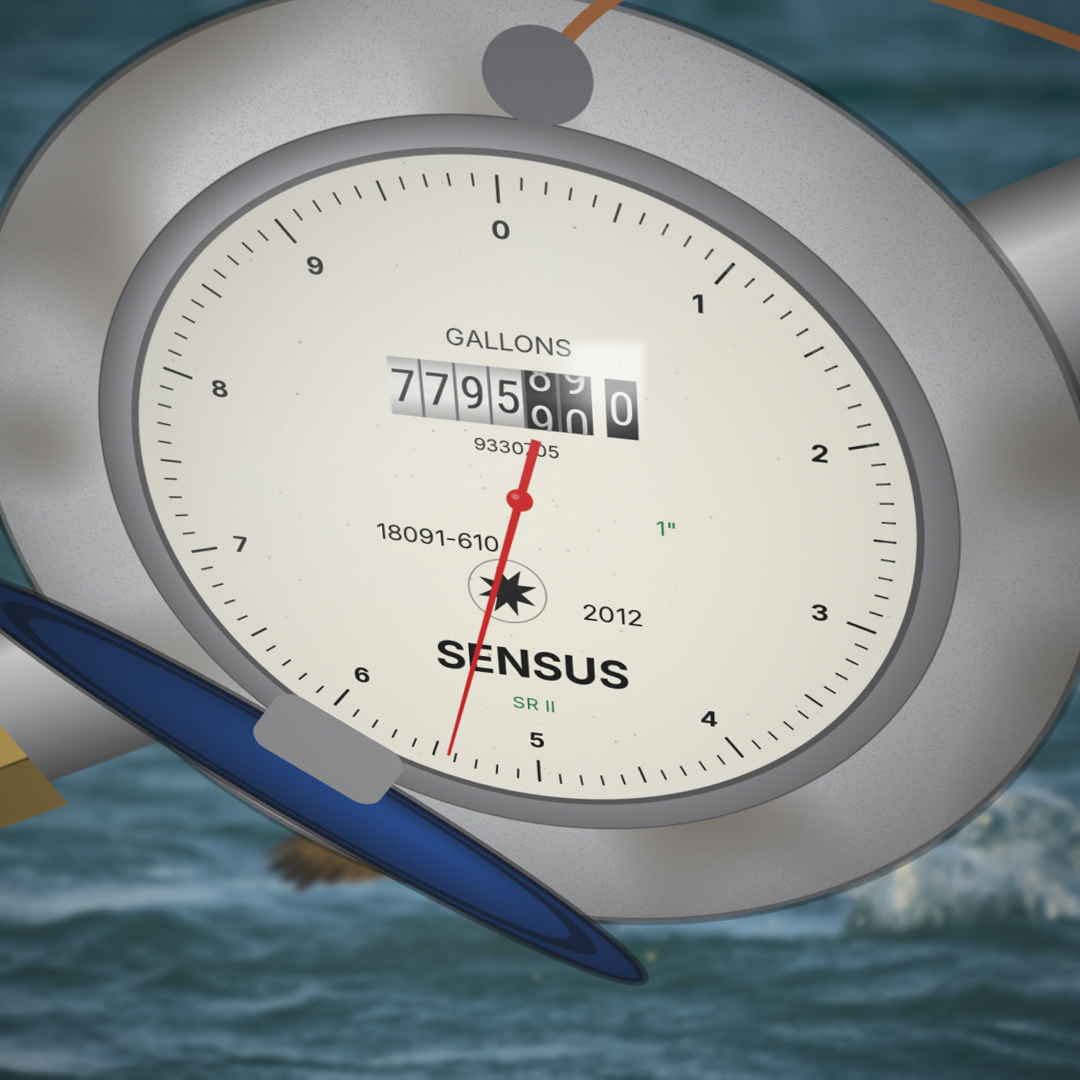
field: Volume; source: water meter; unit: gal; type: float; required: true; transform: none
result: 7795895.4 gal
